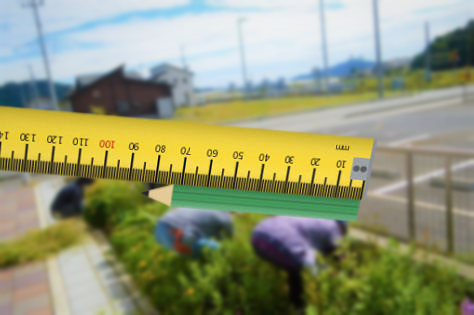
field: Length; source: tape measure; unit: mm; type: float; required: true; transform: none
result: 85 mm
